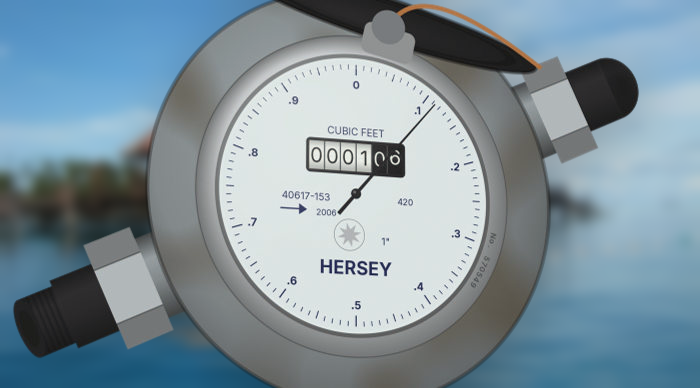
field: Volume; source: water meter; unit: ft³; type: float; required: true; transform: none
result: 106.11 ft³
